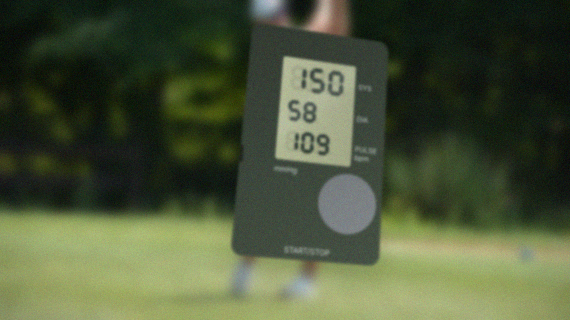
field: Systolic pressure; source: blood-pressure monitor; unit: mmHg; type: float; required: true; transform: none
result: 150 mmHg
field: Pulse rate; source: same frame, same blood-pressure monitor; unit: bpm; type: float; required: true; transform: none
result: 109 bpm
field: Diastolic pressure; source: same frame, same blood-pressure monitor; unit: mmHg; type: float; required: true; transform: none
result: 58 mmHg
